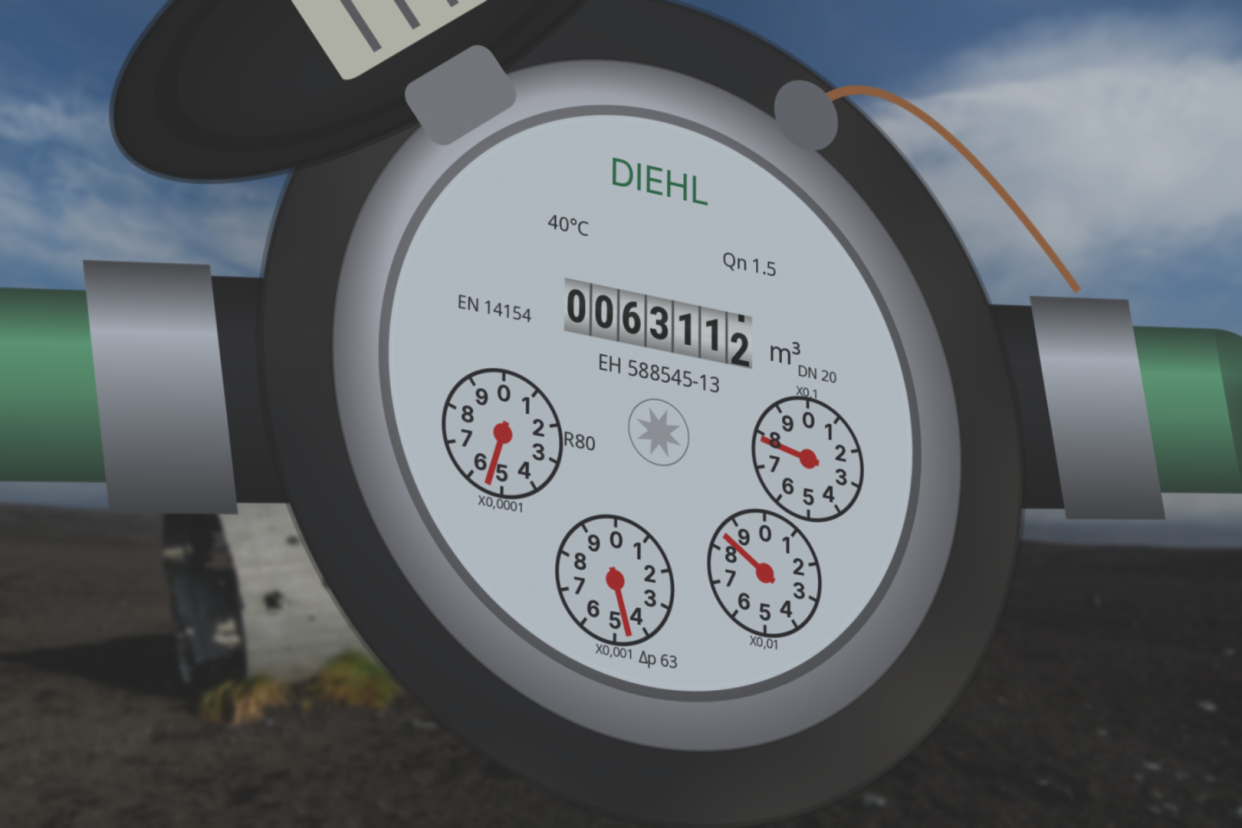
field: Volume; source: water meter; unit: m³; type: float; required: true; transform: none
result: 63111.7845 m³
